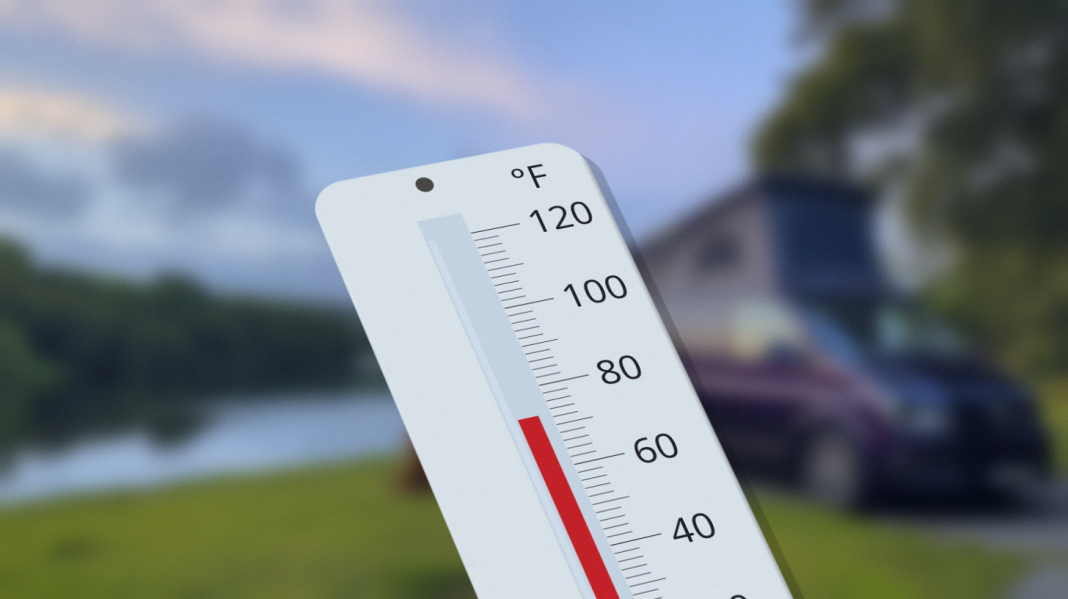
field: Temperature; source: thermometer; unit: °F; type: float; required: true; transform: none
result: 73 °F
